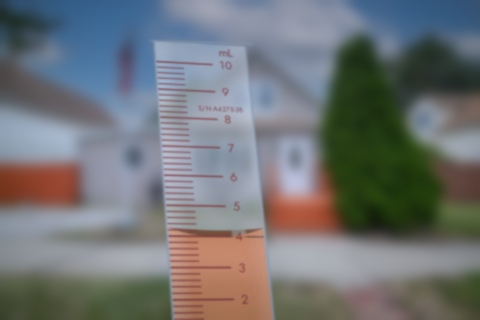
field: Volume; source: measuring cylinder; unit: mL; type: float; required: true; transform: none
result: 4 mL
